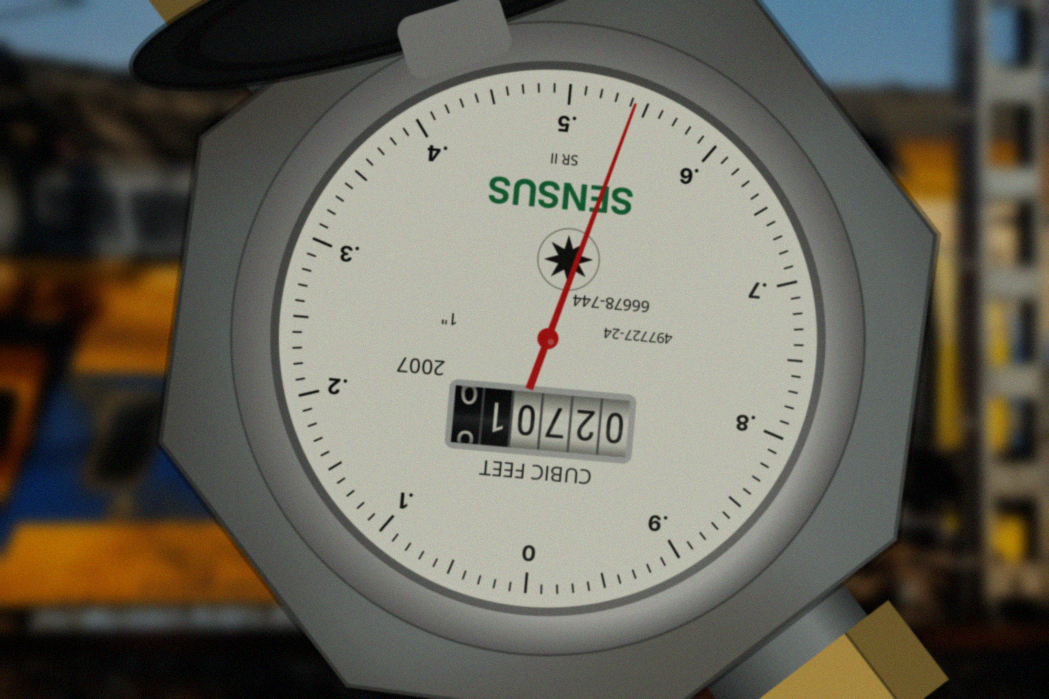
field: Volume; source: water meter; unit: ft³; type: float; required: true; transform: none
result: 27018.54 ft³
